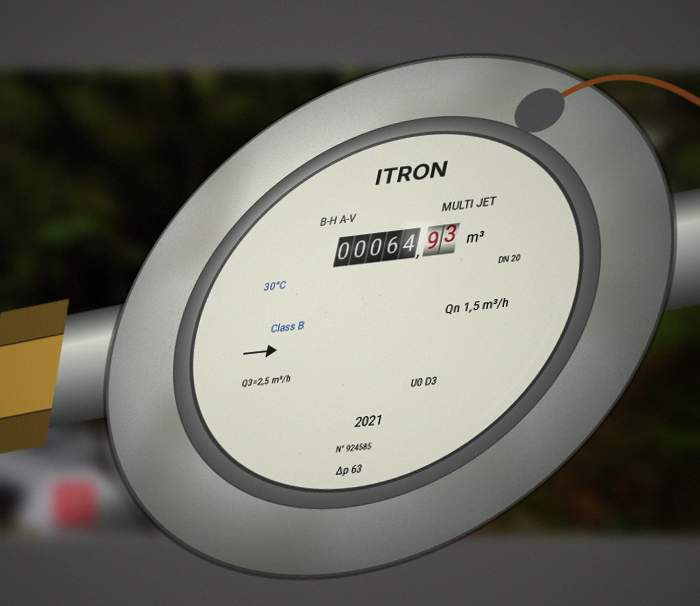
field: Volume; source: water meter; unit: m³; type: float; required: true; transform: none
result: 64.93 m³
